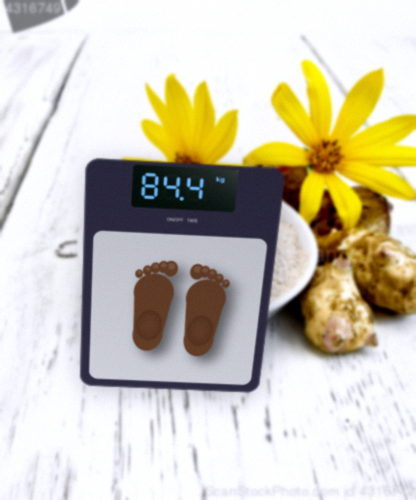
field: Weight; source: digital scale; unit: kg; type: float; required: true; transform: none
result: 84.4 kg
